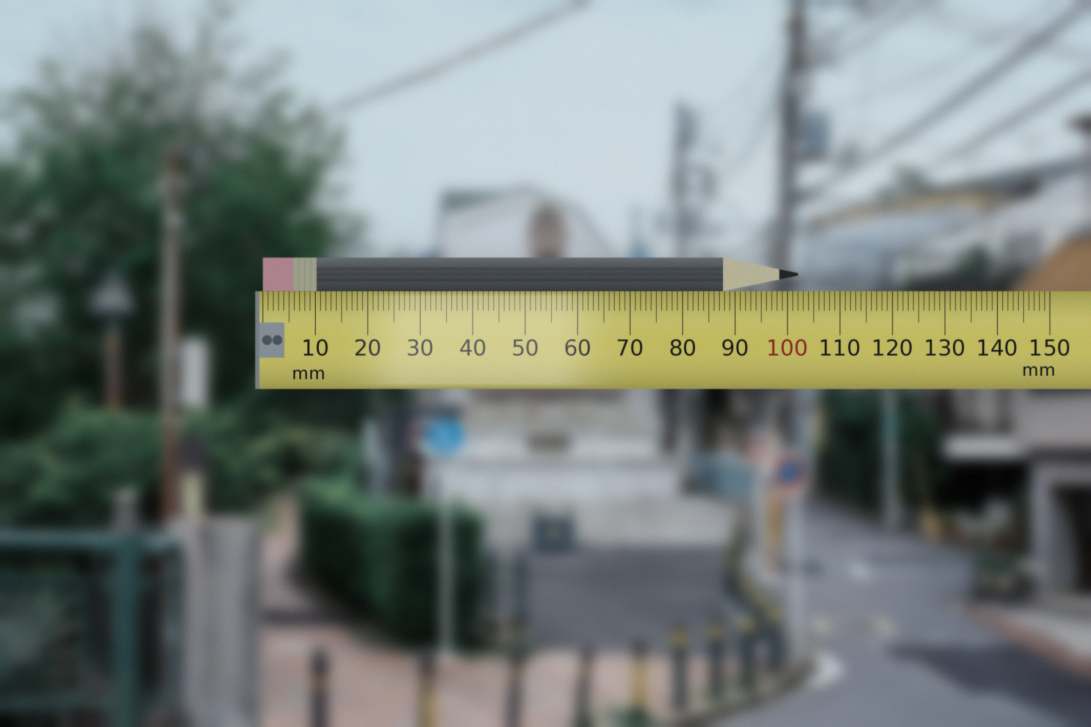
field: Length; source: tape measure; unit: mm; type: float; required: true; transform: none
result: 102 mm
